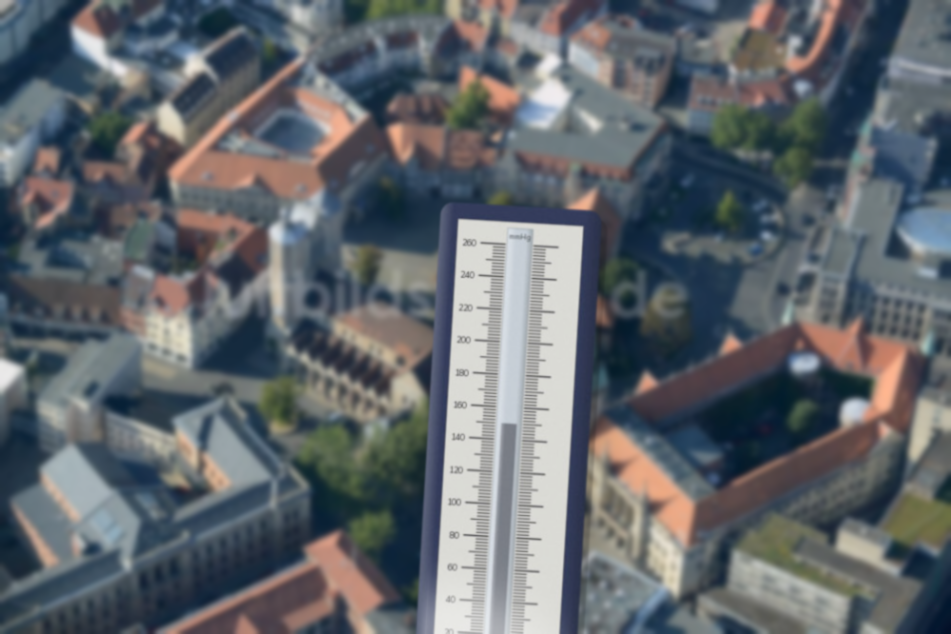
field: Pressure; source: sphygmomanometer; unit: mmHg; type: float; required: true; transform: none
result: 150 mmHg
